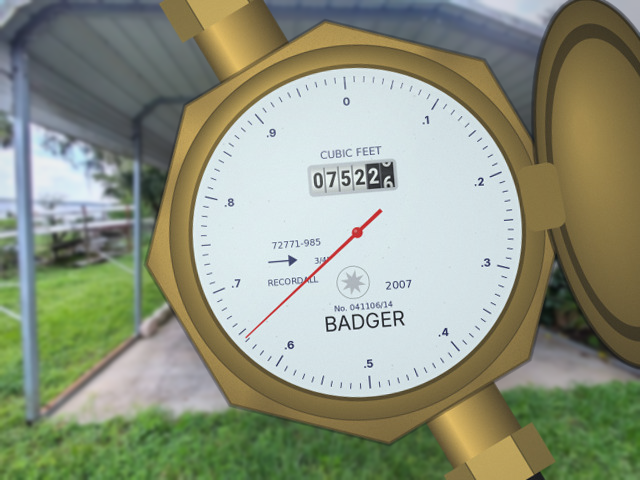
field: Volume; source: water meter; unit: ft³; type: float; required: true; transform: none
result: 75225.64 ft³
